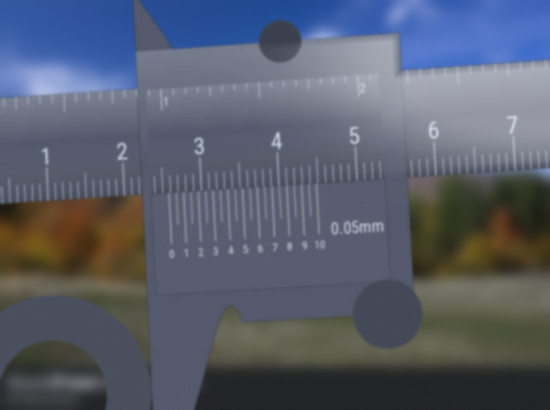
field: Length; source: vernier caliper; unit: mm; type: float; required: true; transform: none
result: 25.8 mm
